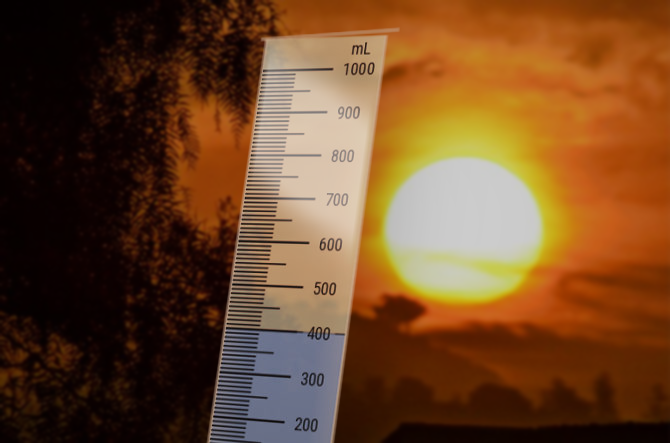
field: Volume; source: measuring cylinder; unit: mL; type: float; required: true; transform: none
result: 400 mL
